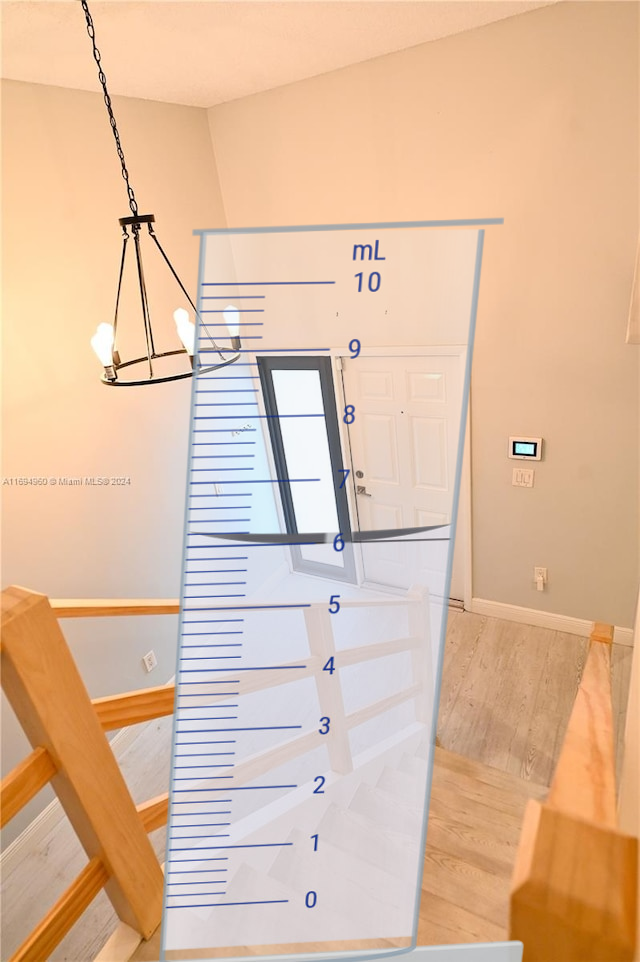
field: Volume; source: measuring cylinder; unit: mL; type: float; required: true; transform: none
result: 6 mL
